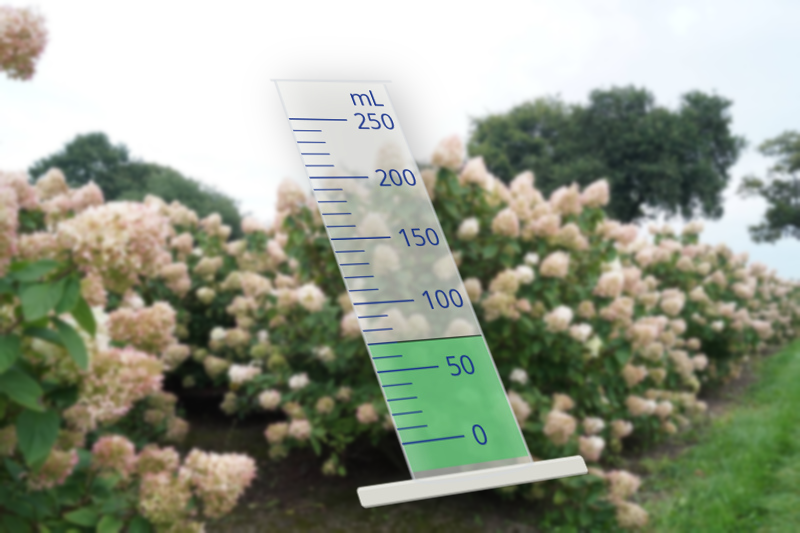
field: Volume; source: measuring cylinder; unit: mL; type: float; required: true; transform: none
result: 70 mL
